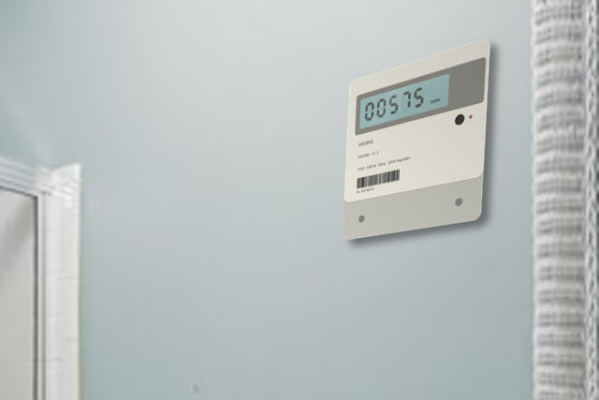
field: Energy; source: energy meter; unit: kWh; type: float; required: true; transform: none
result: 575 kWh
